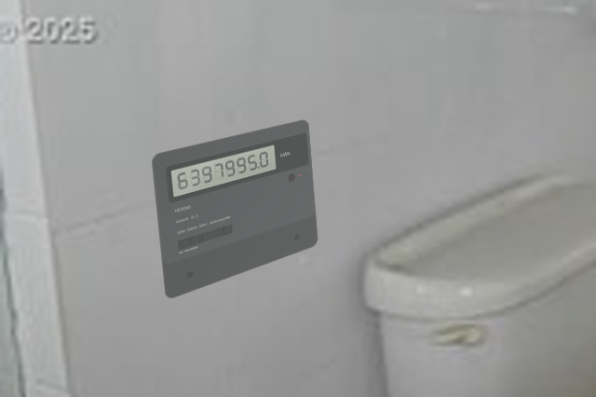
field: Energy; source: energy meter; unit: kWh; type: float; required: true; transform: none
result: 6397995.0 kWh
